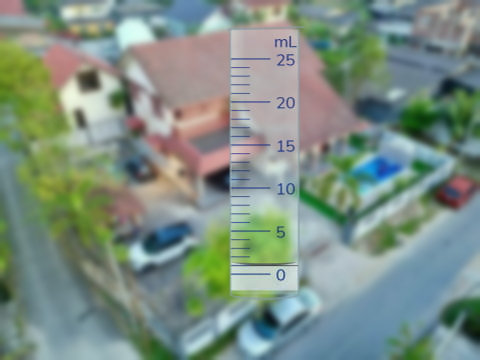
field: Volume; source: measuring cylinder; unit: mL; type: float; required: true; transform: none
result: 1 mL
